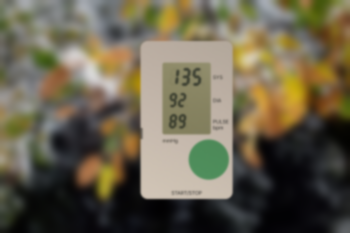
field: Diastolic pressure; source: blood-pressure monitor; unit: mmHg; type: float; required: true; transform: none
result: 92 mmHg
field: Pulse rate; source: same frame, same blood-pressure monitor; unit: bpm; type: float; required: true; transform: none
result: 89 bpm
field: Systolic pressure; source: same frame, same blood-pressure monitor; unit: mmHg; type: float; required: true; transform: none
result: 135 mmHg
